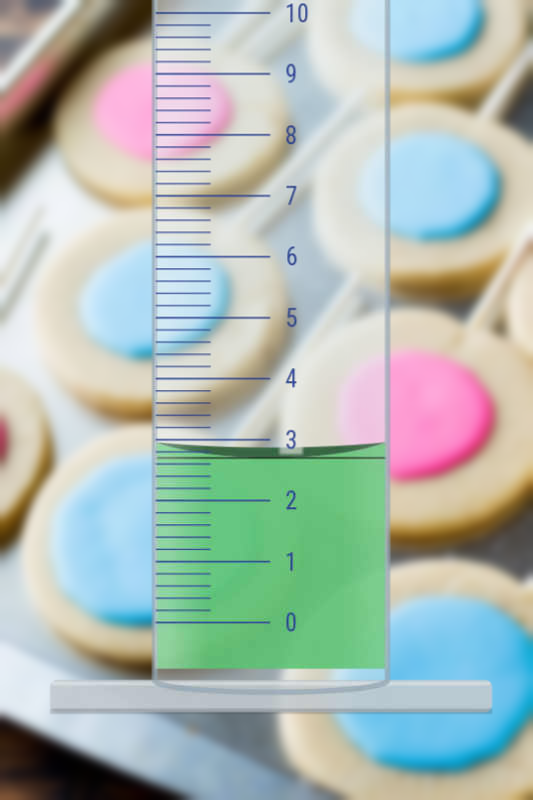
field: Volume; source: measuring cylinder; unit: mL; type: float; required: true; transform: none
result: 2.7 mL
